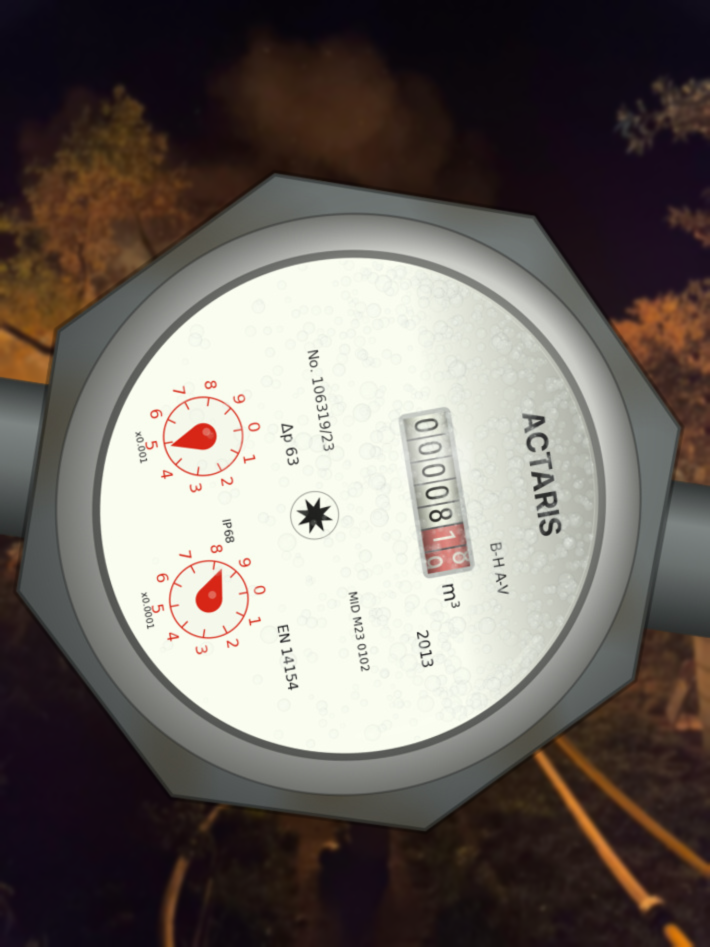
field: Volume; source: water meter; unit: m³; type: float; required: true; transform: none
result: 8.1848 m³
